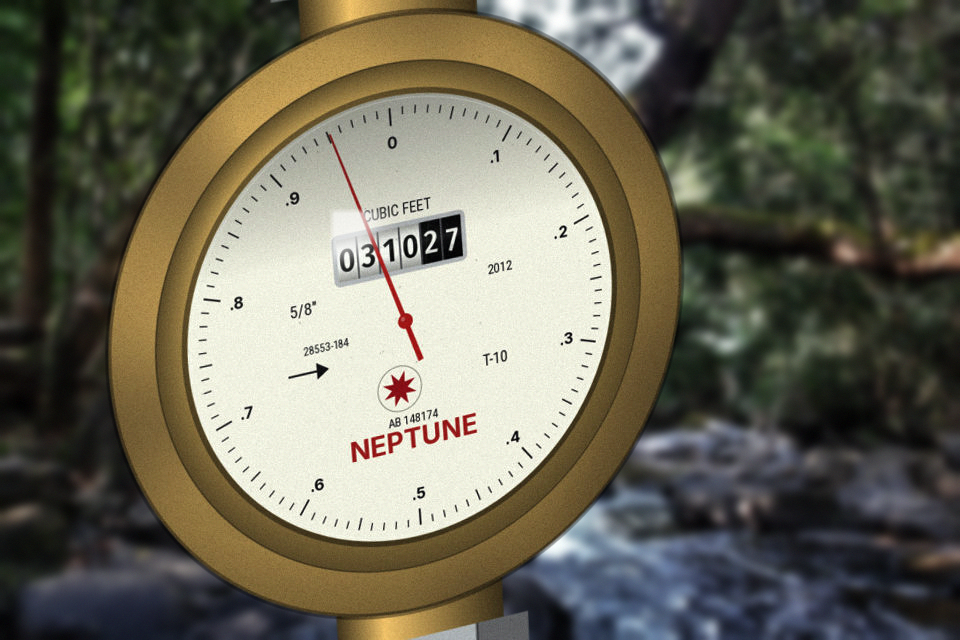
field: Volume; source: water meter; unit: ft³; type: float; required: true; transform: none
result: 31026.95 ft³
